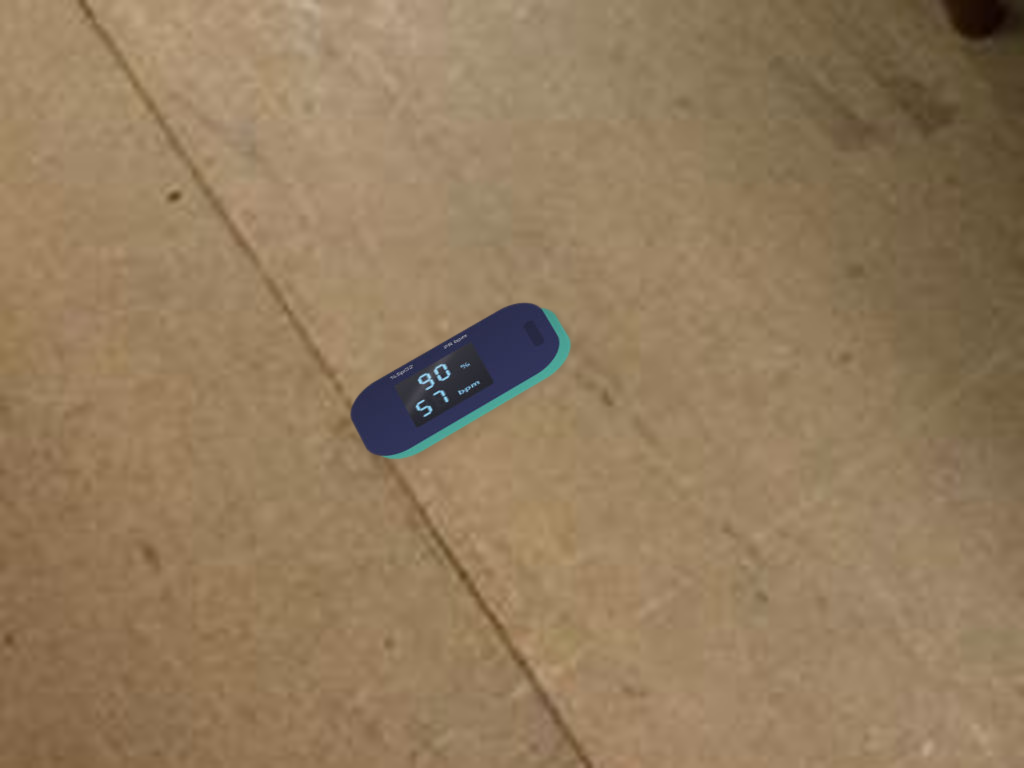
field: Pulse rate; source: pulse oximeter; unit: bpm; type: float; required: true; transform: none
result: 57 bpm
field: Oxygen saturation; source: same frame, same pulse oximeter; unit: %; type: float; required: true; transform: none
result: 90 %
